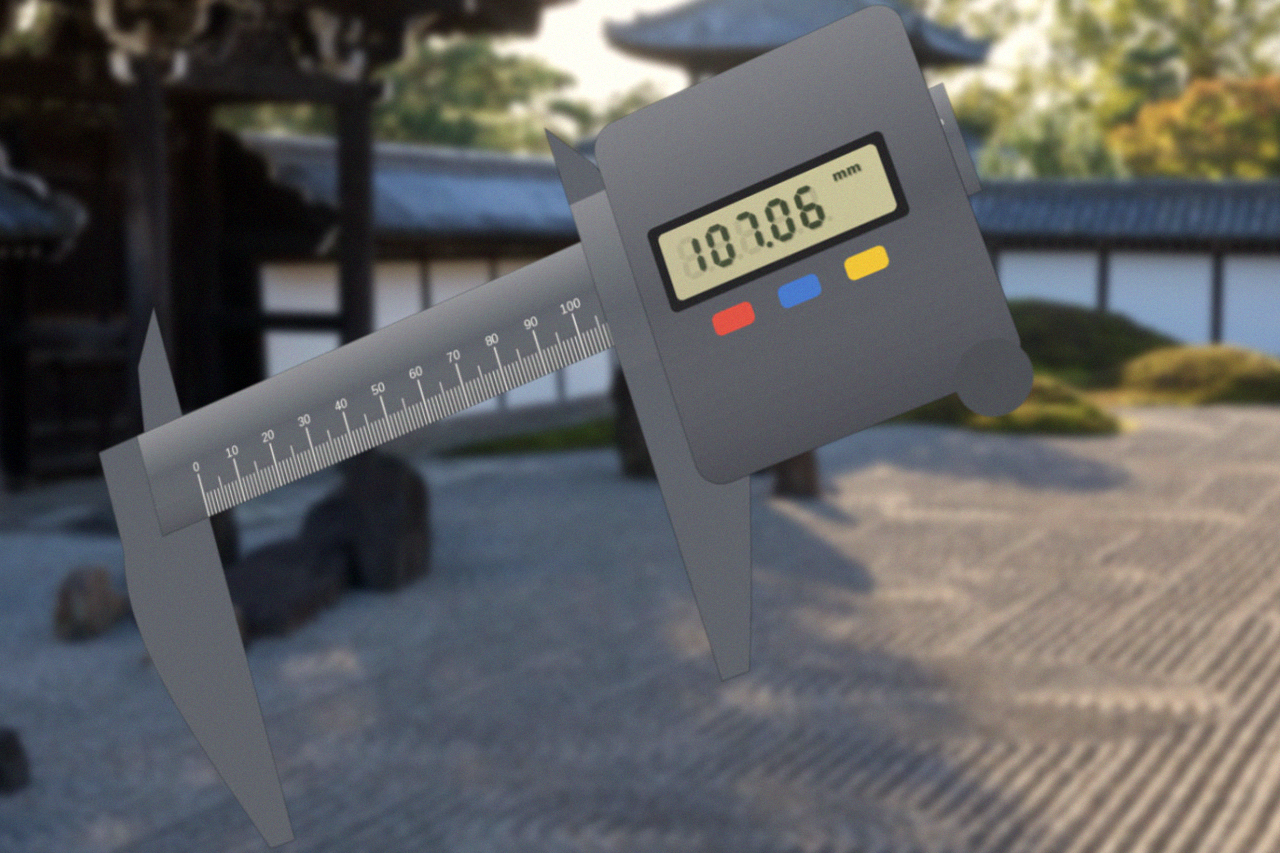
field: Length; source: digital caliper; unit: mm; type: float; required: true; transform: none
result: 107.06 mm
